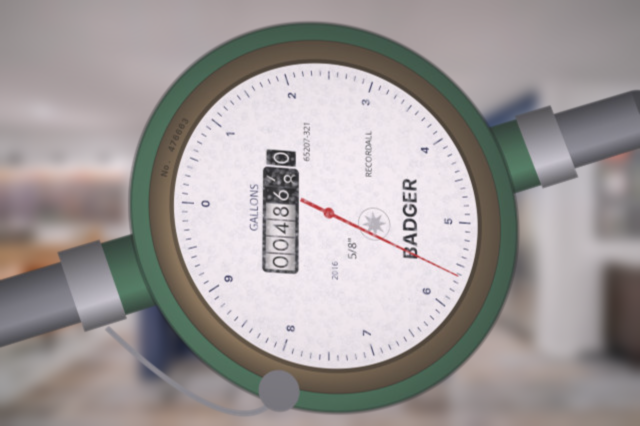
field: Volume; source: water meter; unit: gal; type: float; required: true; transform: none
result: 48675.6 gal
